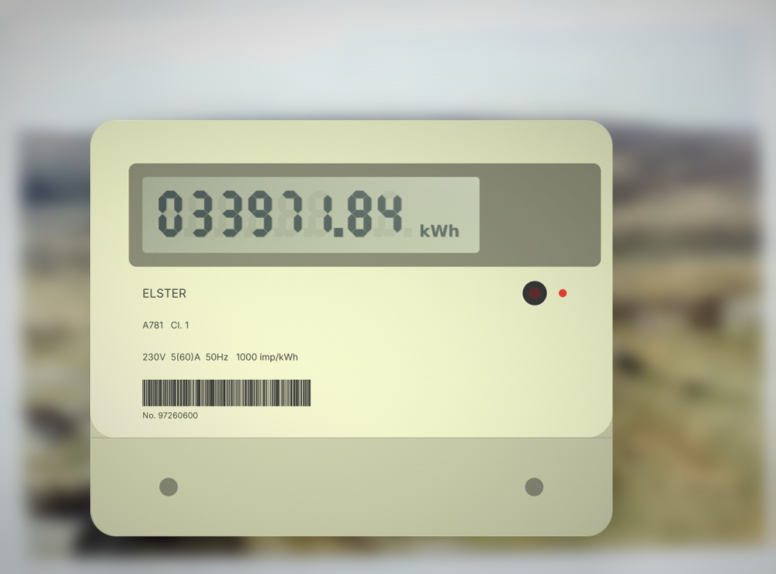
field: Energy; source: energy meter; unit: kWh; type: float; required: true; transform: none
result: 33971.84 kWh
